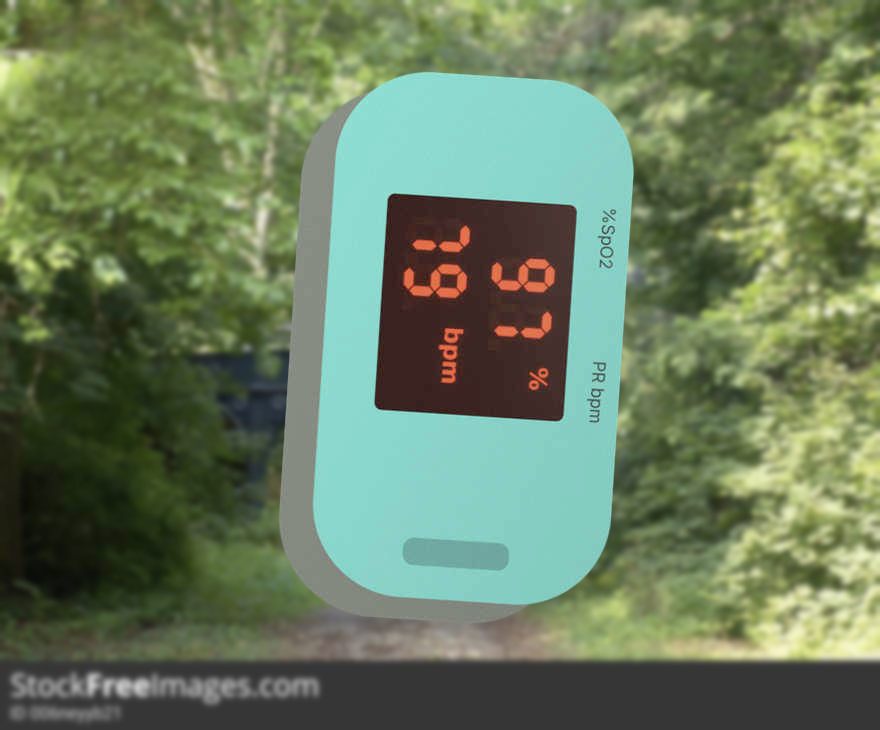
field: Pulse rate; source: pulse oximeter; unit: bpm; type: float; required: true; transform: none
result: 79 bpm
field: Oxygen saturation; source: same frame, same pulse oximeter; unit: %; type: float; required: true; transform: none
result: 97 %
